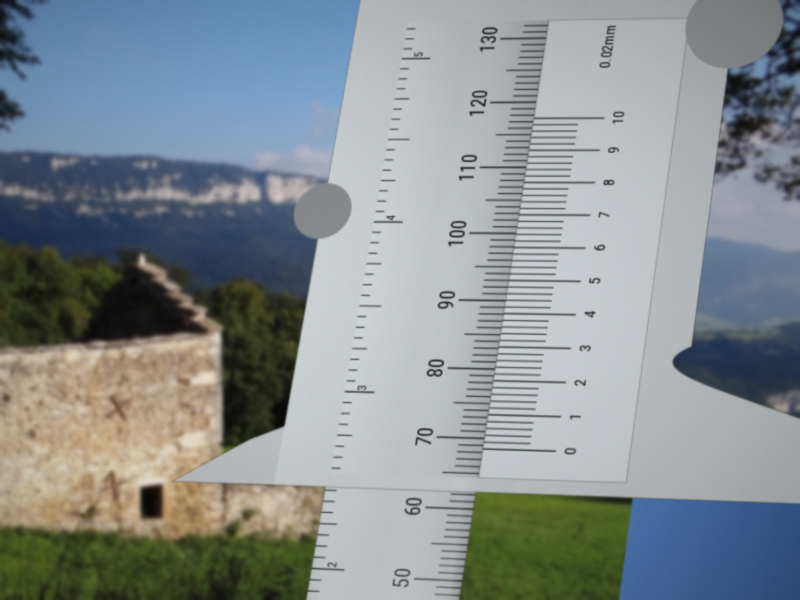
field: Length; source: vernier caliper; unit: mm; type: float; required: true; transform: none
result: 68.5 mm
